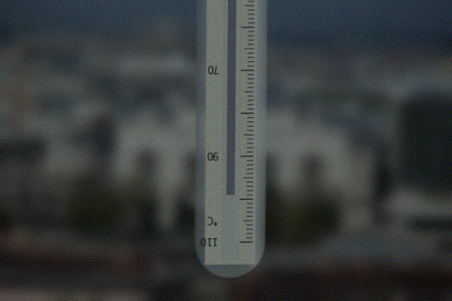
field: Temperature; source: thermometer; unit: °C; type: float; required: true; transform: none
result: 99 °C
